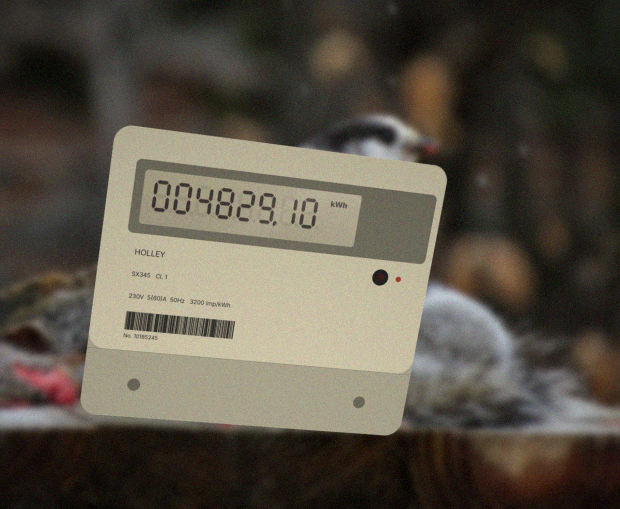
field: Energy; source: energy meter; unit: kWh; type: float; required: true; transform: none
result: 4829.10 kWh
